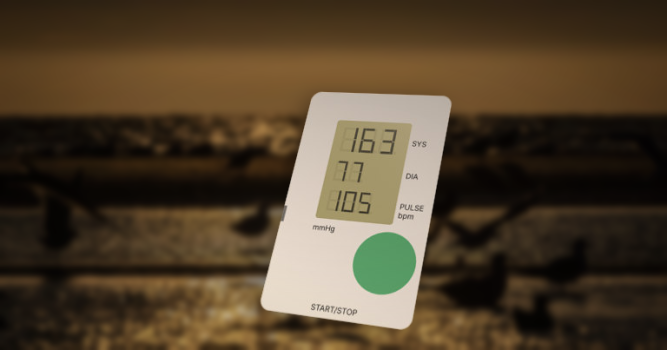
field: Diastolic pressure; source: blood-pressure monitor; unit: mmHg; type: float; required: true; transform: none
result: 77 mmHg
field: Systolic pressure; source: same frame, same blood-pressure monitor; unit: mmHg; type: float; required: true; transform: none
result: 163 mmHg
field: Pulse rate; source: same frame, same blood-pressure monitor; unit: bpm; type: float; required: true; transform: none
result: 105 bpm
